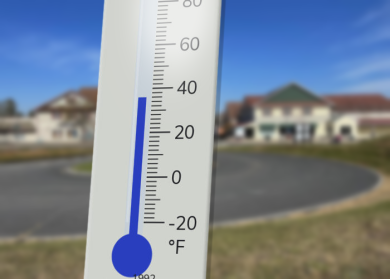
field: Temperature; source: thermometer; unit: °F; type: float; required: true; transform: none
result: 36 °F
